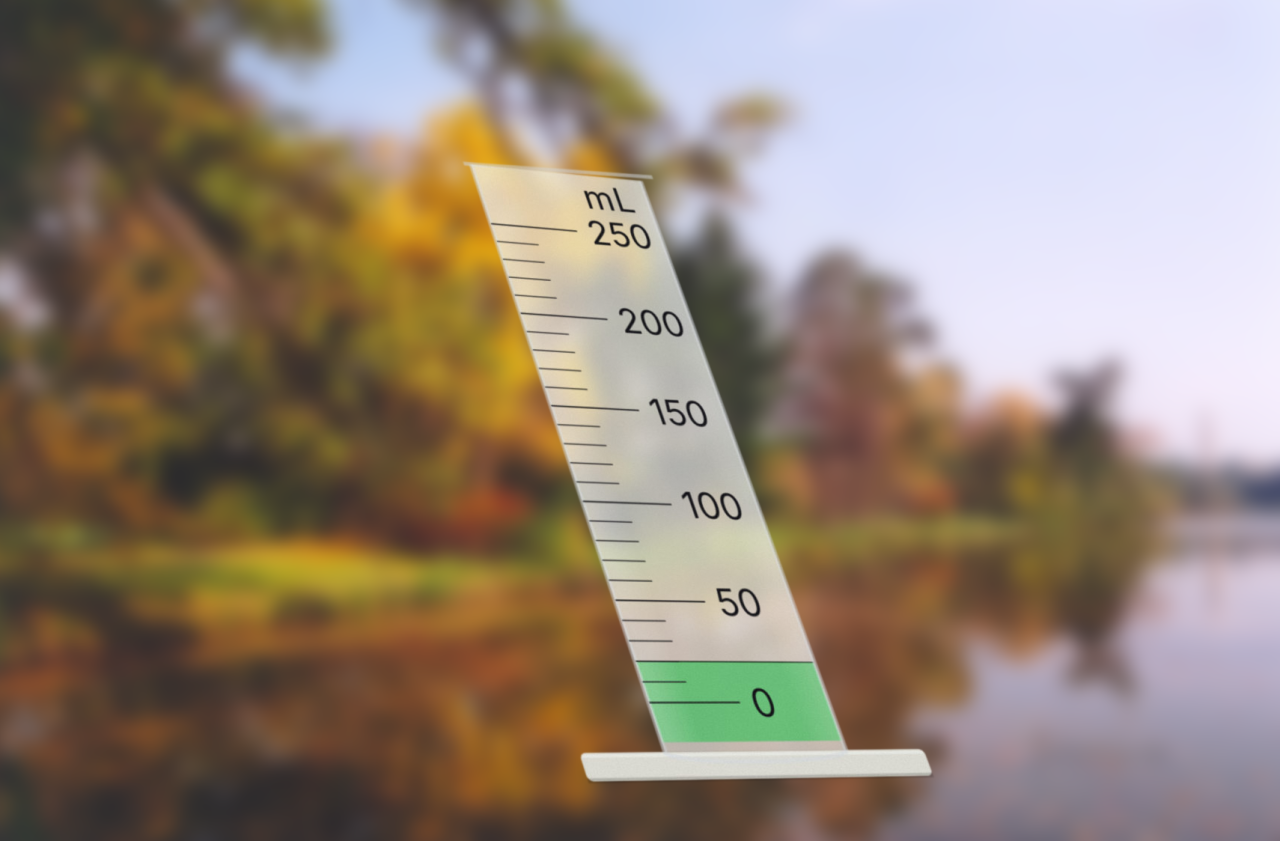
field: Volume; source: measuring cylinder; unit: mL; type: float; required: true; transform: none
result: 20 mL
